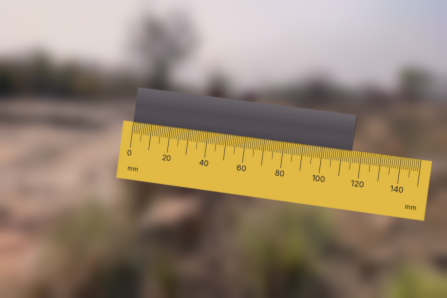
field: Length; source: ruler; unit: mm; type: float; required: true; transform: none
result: 115 mm
